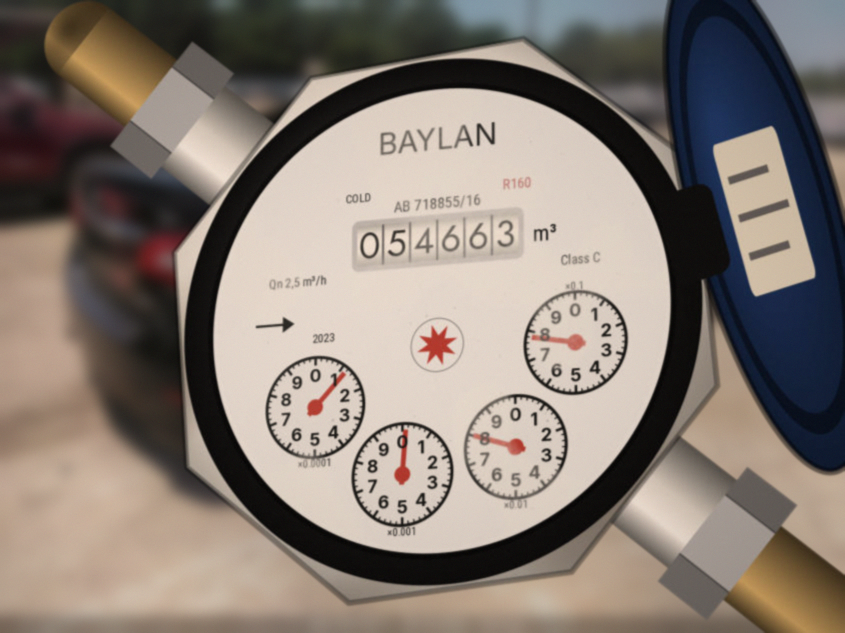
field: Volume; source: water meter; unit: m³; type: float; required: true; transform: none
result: 54663.7801 m³
